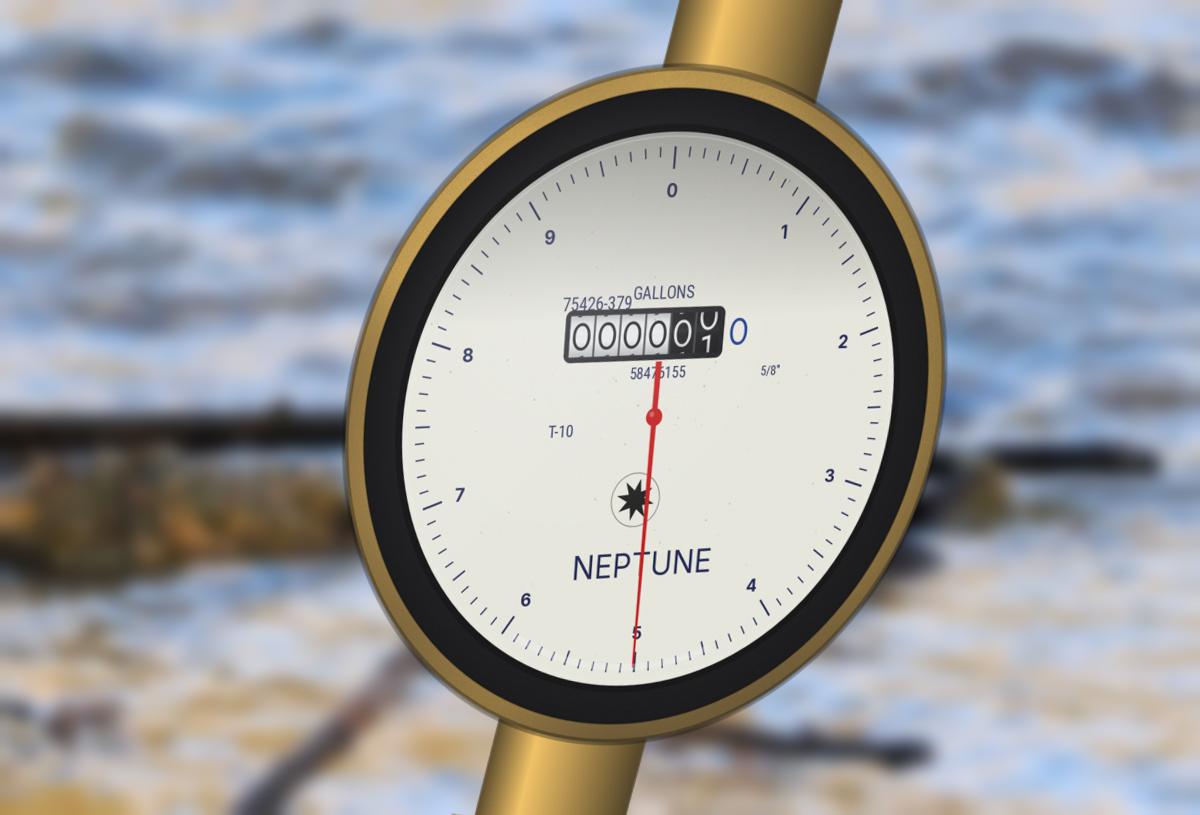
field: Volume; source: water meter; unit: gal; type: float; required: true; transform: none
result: 5.0 gal
